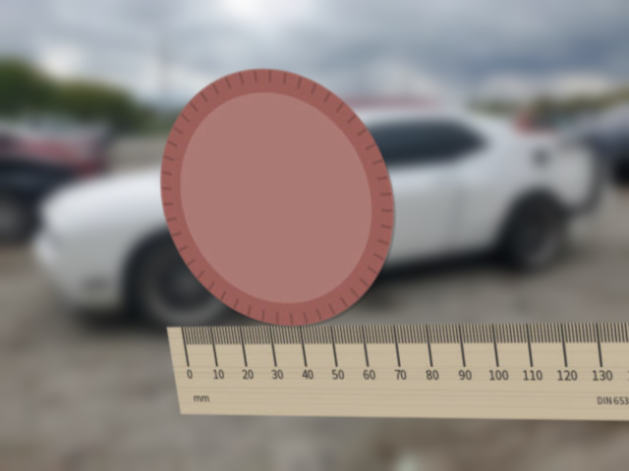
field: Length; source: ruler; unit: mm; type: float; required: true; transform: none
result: 75 mm
